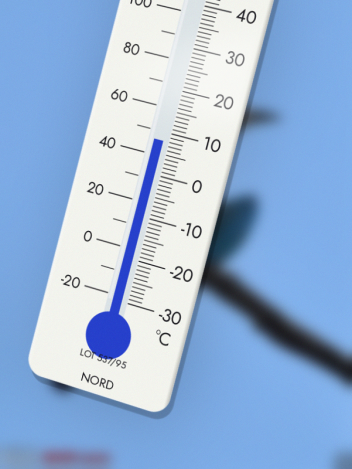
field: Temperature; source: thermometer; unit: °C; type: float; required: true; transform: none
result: 8 °C
